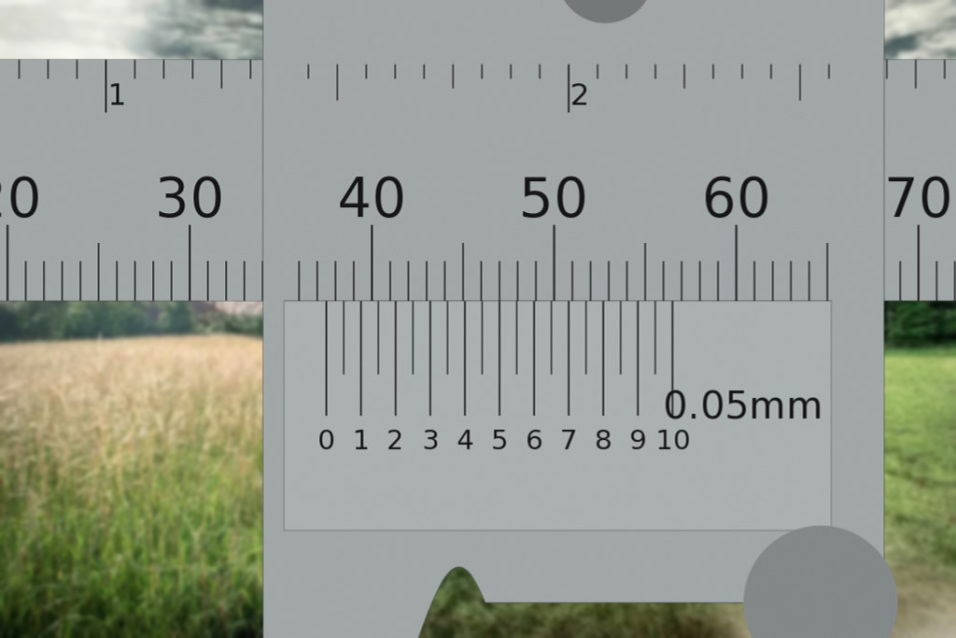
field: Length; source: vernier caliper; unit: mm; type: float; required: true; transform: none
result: 37.5 mm
